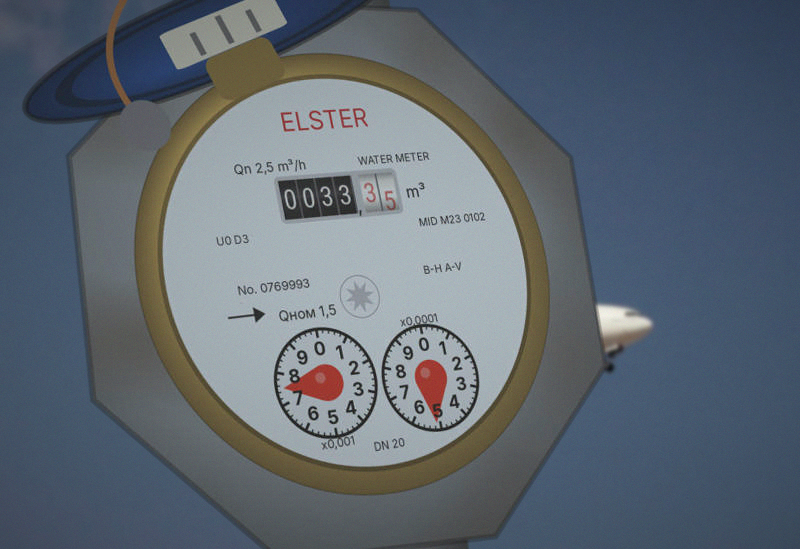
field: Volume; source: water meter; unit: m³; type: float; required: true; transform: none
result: 33.3475 m³
